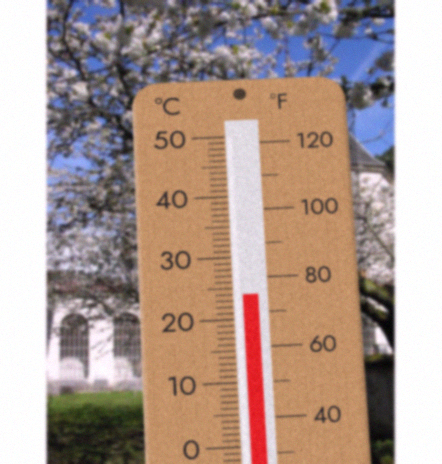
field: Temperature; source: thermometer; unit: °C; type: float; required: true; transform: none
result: 24 °C
